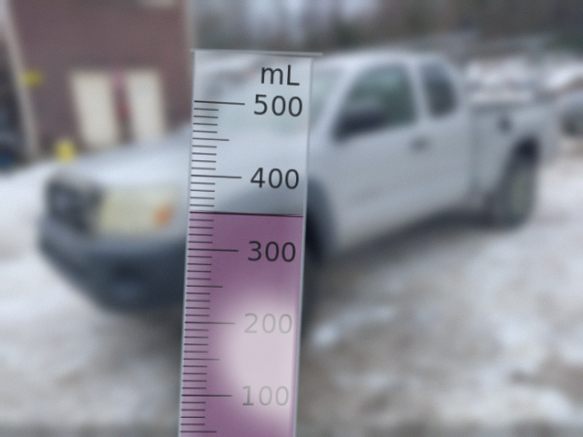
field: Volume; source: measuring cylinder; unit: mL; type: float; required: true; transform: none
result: 350 mL
